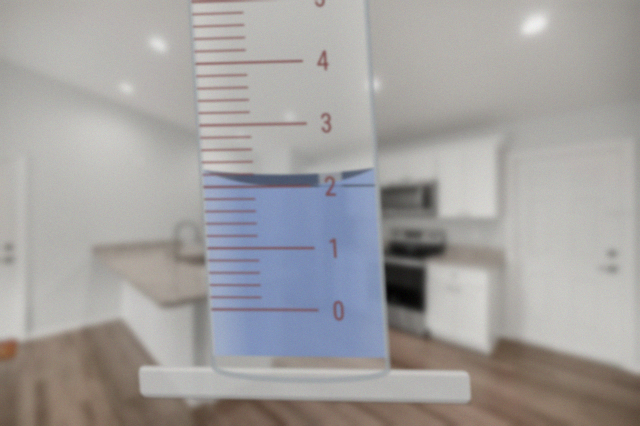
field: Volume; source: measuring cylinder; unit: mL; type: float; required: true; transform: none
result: 2 mL
